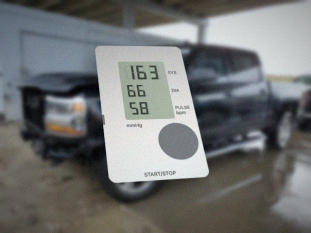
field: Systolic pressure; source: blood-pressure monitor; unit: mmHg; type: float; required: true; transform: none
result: 163 mmHg
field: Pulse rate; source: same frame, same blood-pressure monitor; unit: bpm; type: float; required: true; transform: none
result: 58 bpm
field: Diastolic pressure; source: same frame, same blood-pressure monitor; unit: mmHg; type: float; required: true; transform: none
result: 66 mmHg
